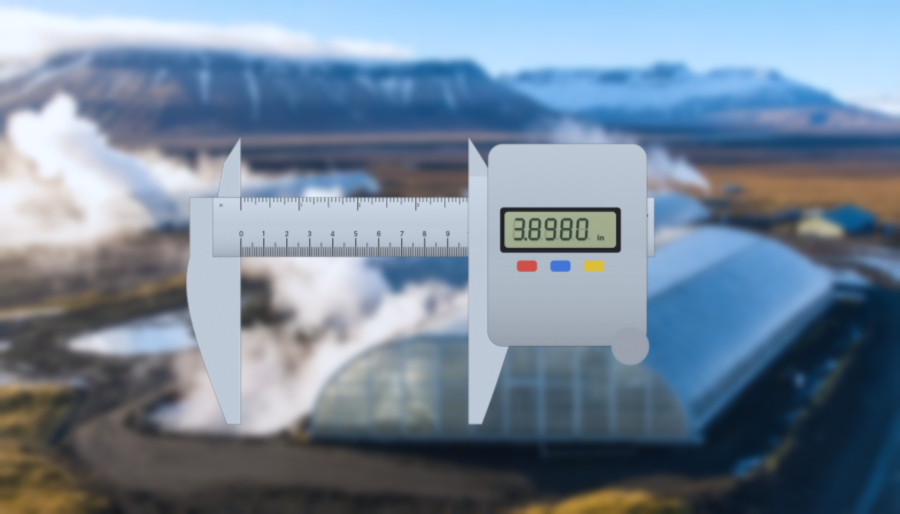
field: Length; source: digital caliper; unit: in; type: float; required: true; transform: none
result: 3.8980 in
